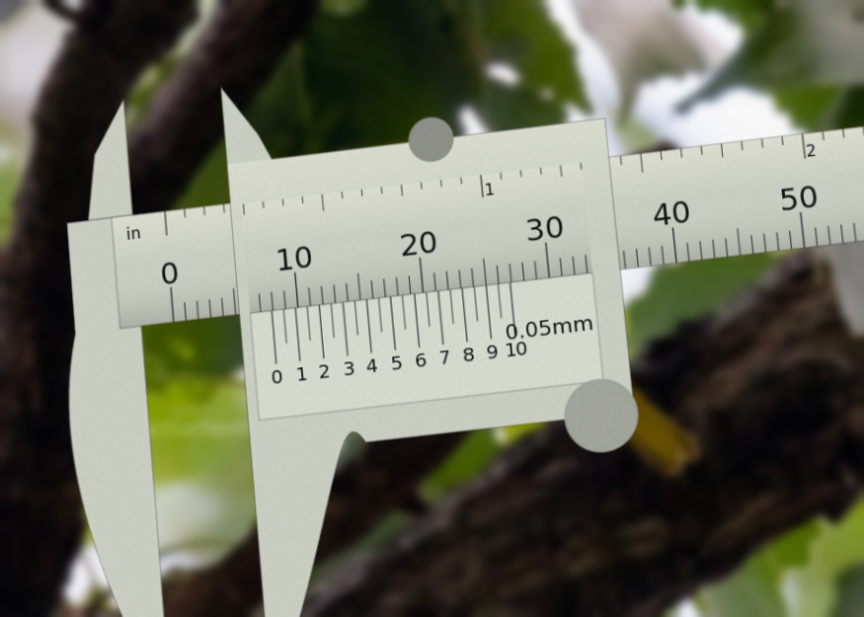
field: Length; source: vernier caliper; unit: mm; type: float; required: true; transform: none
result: 7.9 mm
